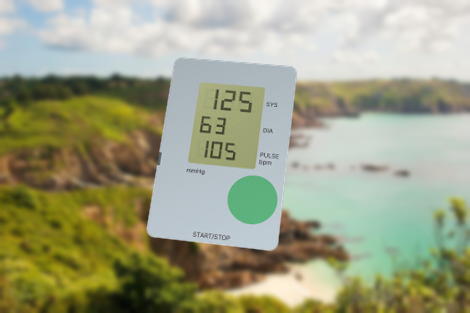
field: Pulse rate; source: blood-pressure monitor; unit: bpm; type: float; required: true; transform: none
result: 105 bpm
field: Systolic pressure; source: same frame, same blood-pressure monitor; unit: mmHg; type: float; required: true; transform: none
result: 125 mmHg
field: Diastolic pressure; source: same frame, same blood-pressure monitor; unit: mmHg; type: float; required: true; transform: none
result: 63 mmHg
